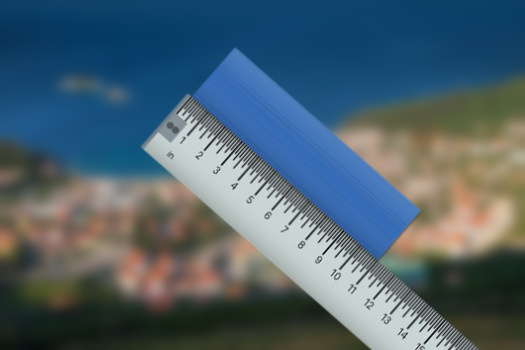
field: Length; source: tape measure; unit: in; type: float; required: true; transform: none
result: 11 in
